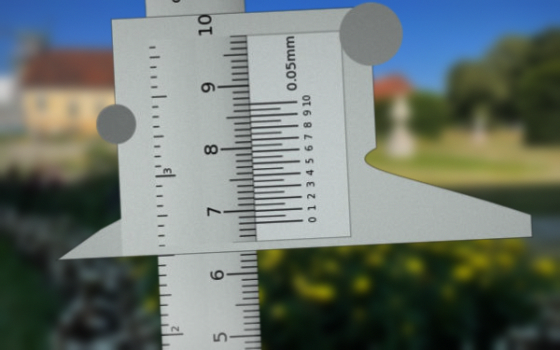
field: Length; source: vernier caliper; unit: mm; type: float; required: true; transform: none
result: 68.0 mm
